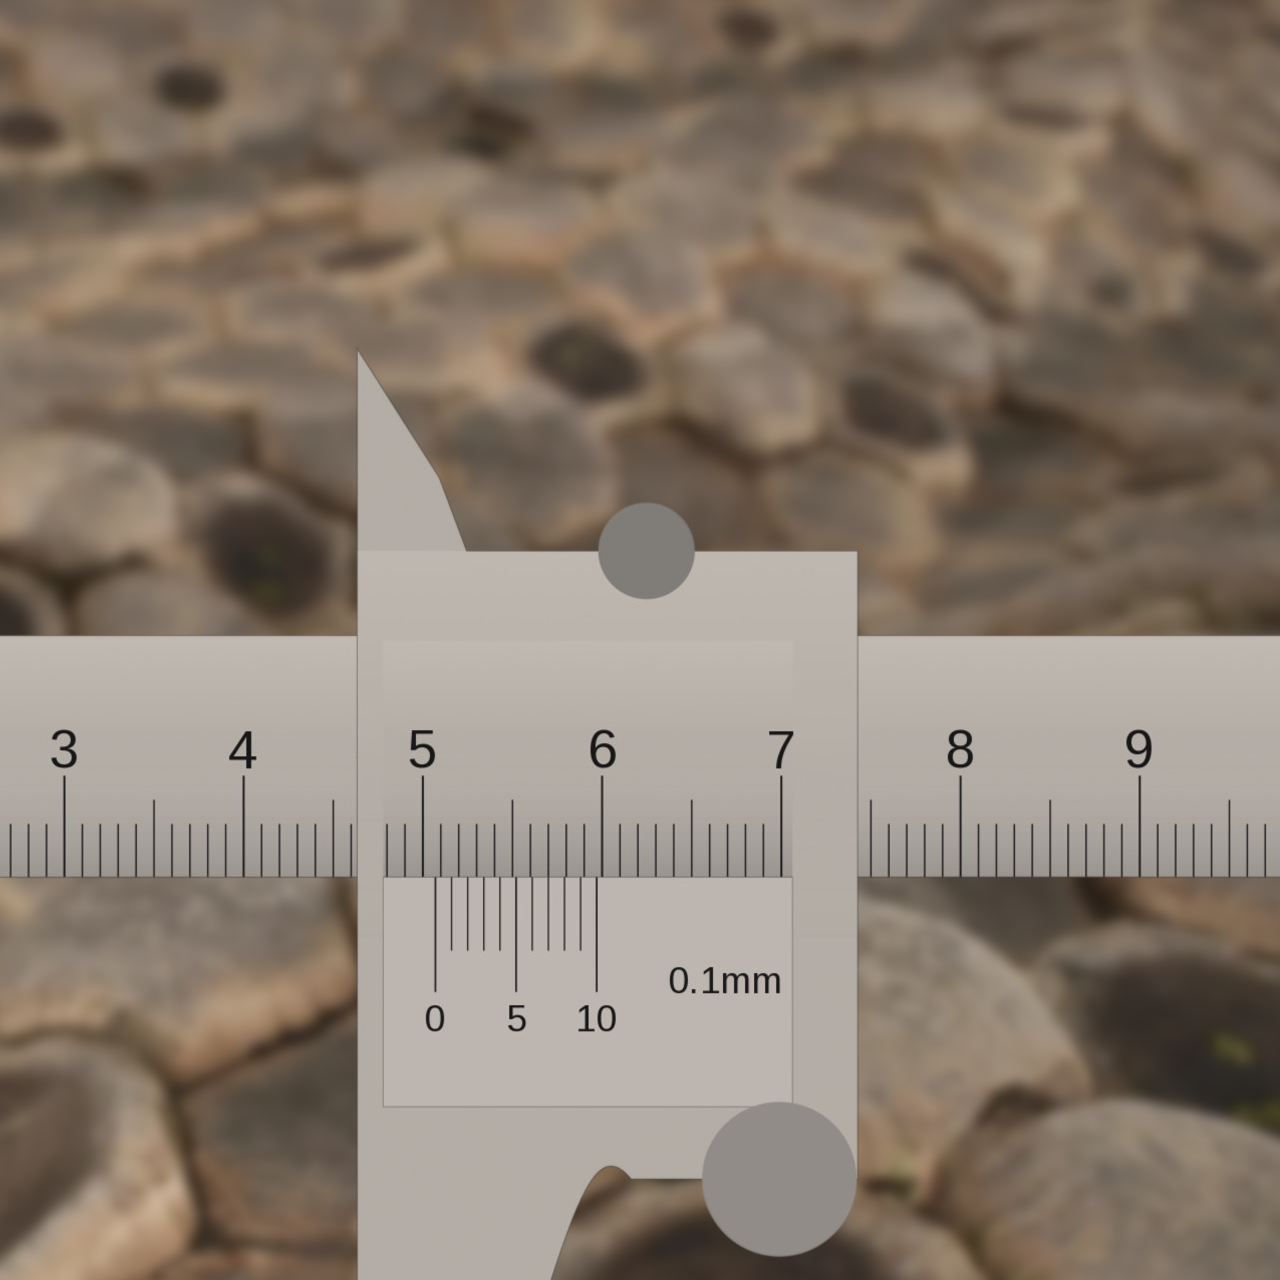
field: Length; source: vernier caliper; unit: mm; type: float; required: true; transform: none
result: 50.7 mm
